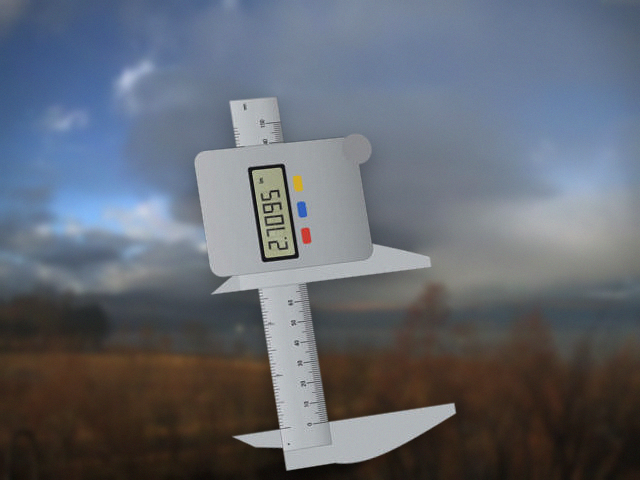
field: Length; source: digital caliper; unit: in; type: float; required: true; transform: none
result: 2.7095 in
